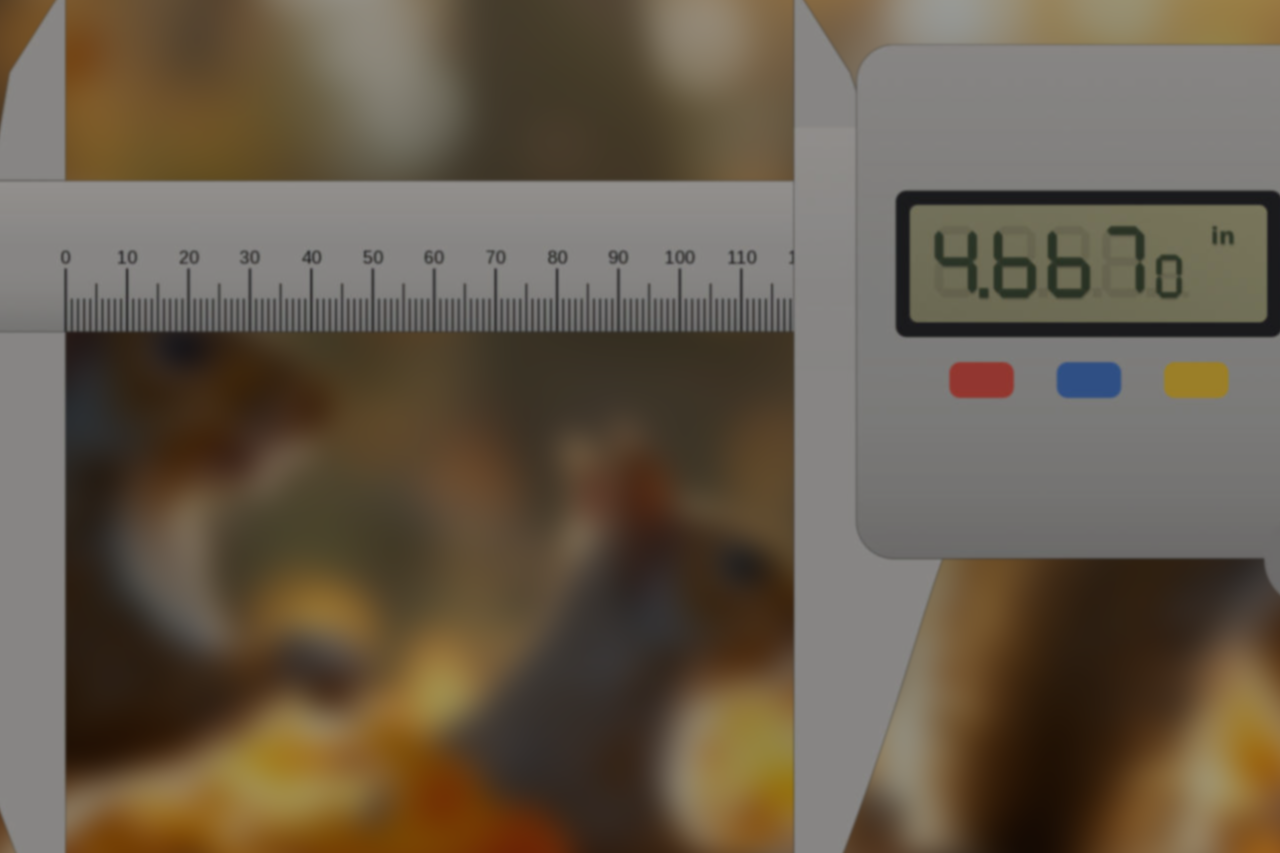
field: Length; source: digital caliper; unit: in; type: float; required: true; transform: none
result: 4.6670 in
